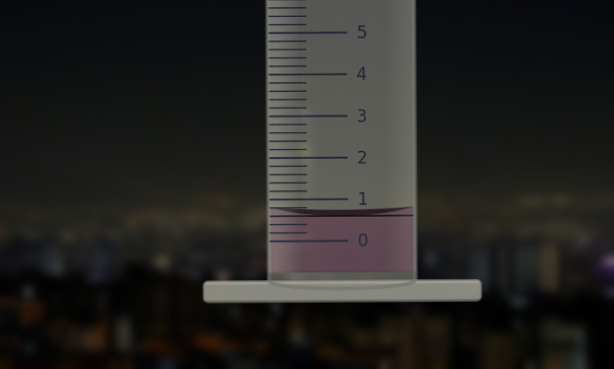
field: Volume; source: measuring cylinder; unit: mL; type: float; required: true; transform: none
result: 0.6 mL
